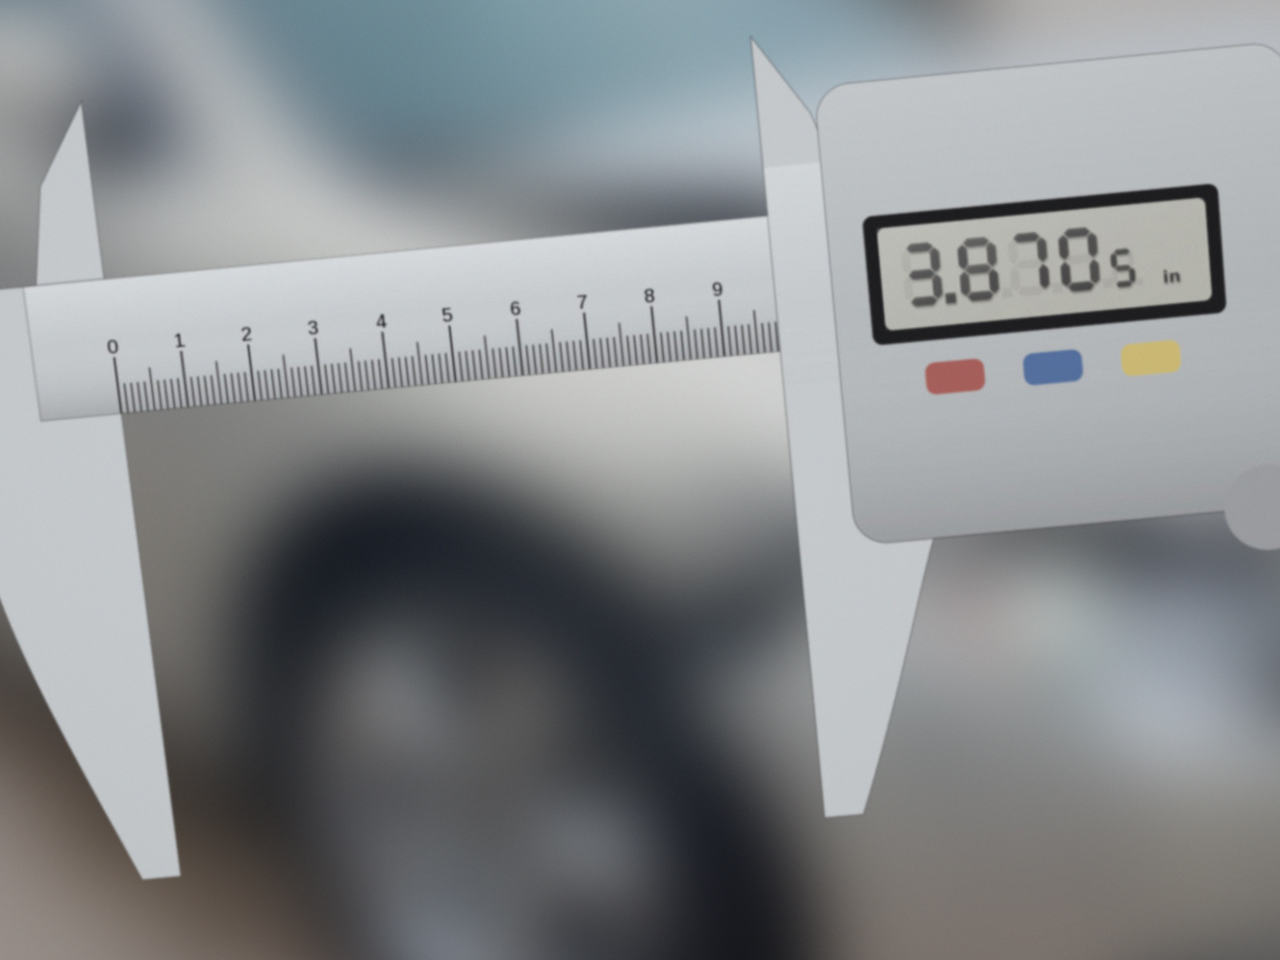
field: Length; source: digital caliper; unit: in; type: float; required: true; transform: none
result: 3.8705 in
